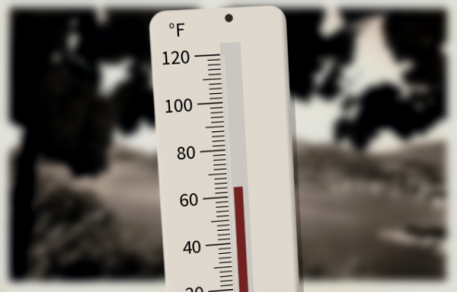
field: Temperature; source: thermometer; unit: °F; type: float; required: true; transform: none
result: 64 °F
